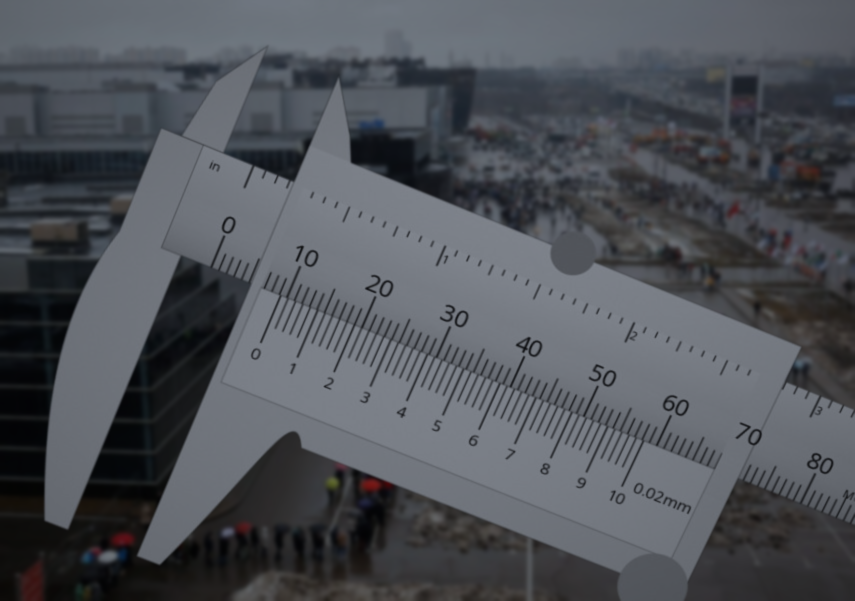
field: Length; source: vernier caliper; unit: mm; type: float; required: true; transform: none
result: 9.2 mm
